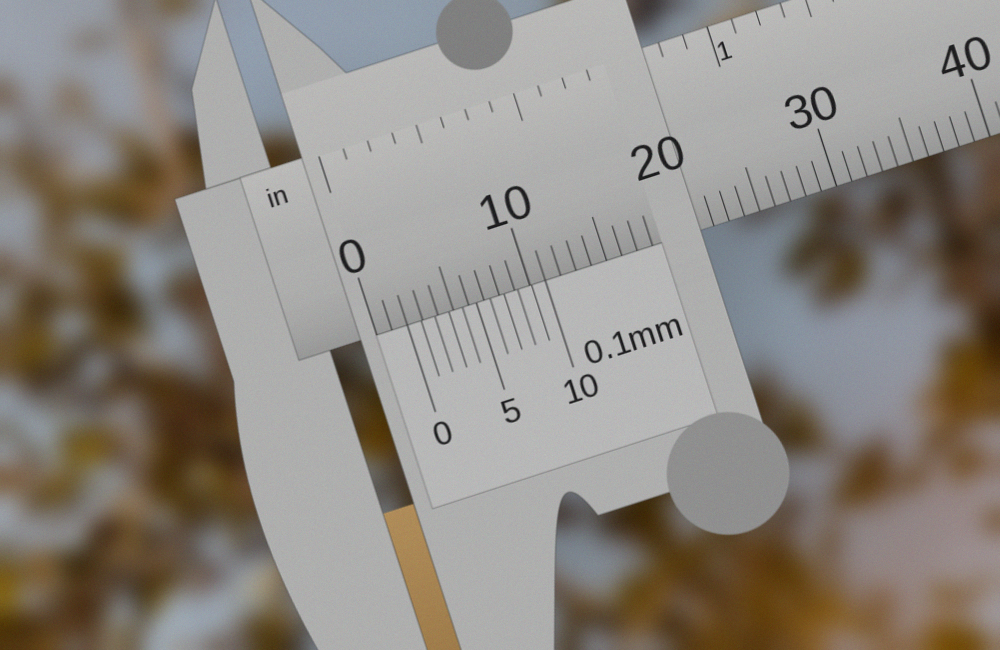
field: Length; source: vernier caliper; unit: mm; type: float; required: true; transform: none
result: 2.0 mm
